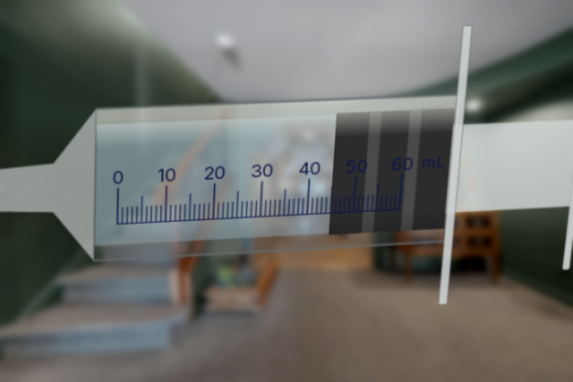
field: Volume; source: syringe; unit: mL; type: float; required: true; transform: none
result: 45 mL
